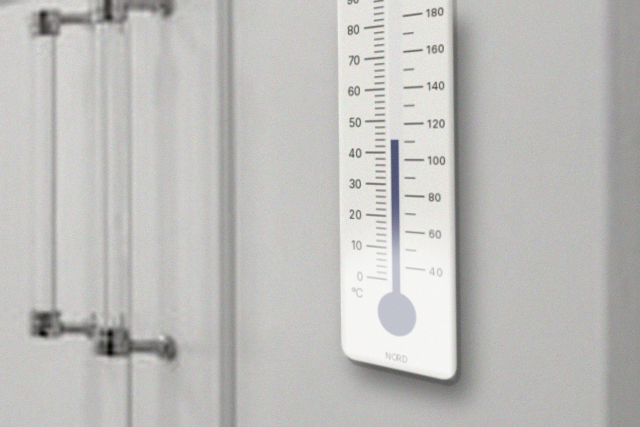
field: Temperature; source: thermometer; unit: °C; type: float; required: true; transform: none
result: 44 °C
